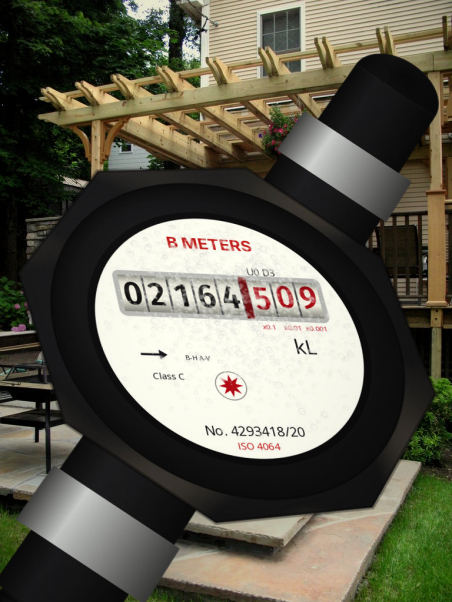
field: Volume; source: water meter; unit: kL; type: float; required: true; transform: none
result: 2164.509 kL
